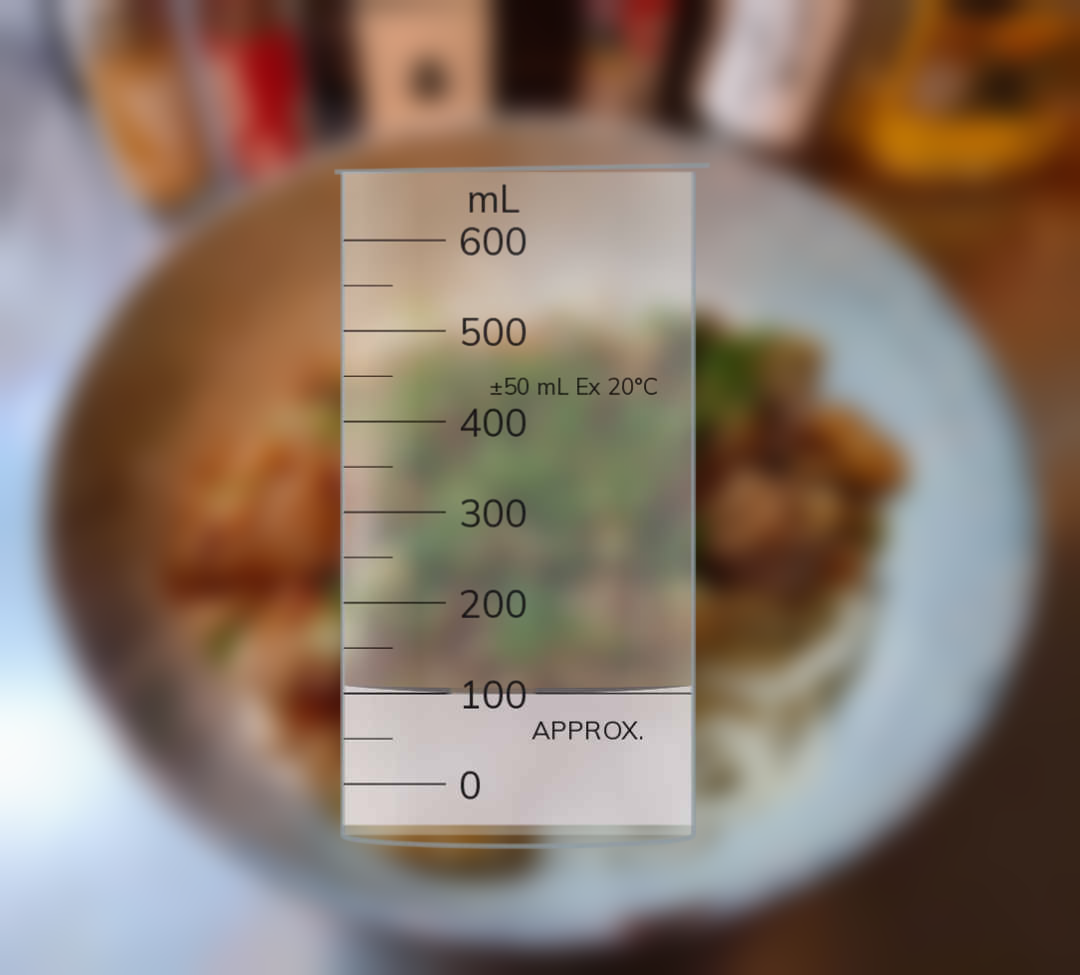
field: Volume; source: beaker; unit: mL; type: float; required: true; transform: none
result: 100 mL
